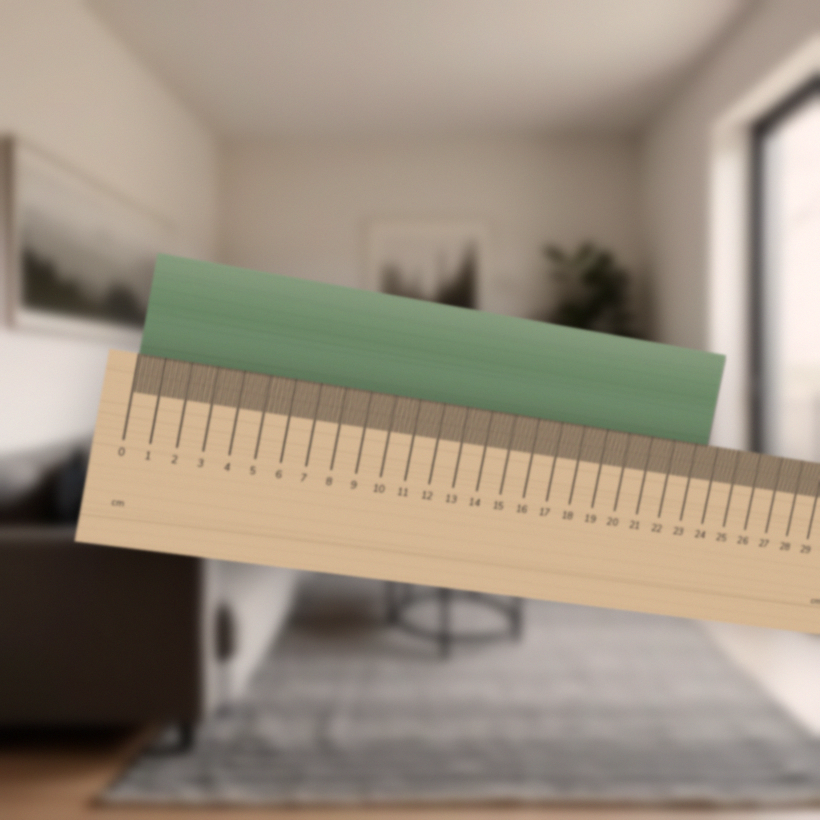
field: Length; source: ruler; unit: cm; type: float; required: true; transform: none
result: 23.5 cm
